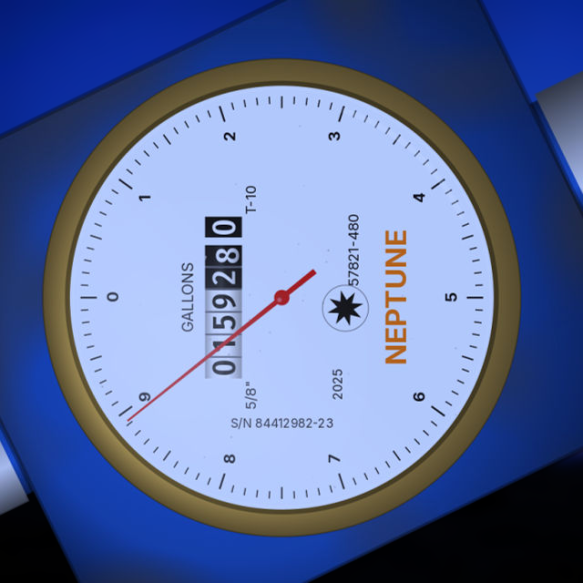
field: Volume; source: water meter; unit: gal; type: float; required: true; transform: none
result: 159278.9 gal
